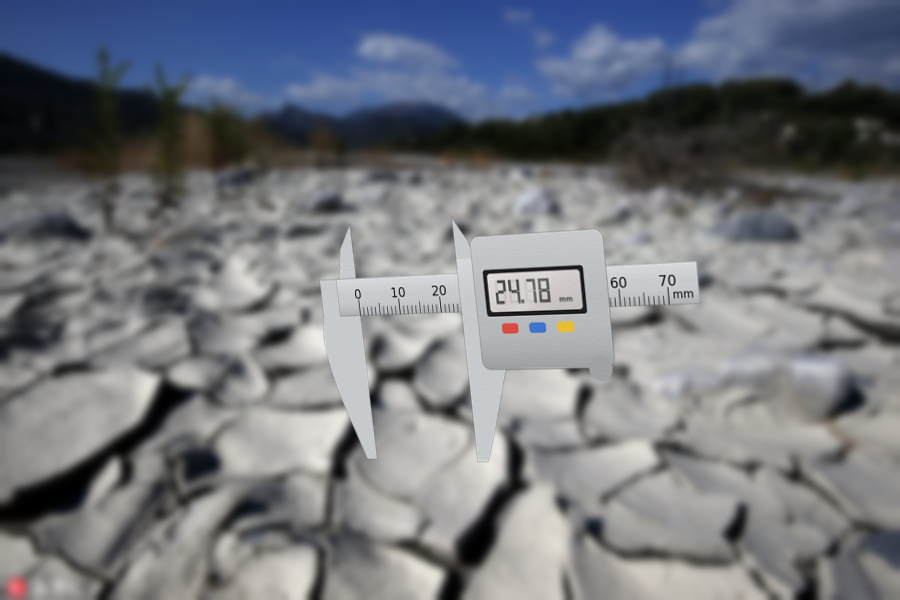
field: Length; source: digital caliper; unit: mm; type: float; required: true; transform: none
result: 24.78 mm
